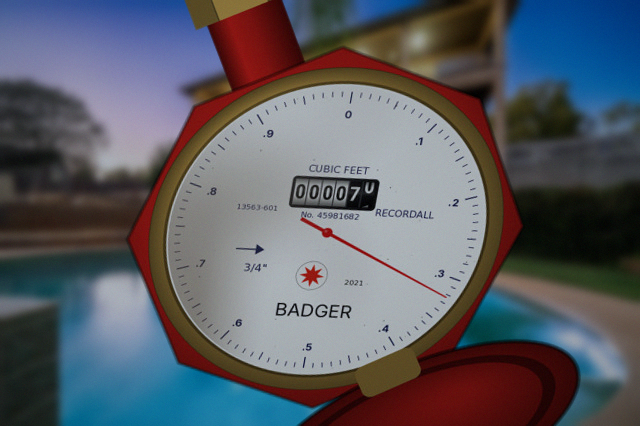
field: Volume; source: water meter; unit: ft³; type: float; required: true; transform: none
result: 70.32 ft³
